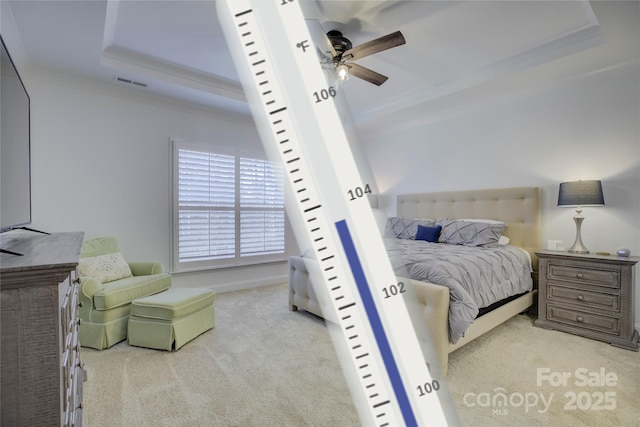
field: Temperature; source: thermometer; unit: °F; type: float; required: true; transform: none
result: 103.6 °F
